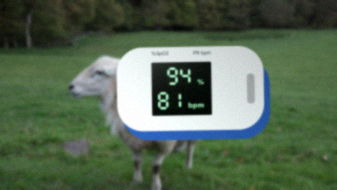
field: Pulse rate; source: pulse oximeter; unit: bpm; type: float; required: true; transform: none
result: 81 bpm
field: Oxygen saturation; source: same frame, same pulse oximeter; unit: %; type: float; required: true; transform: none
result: 94 %
